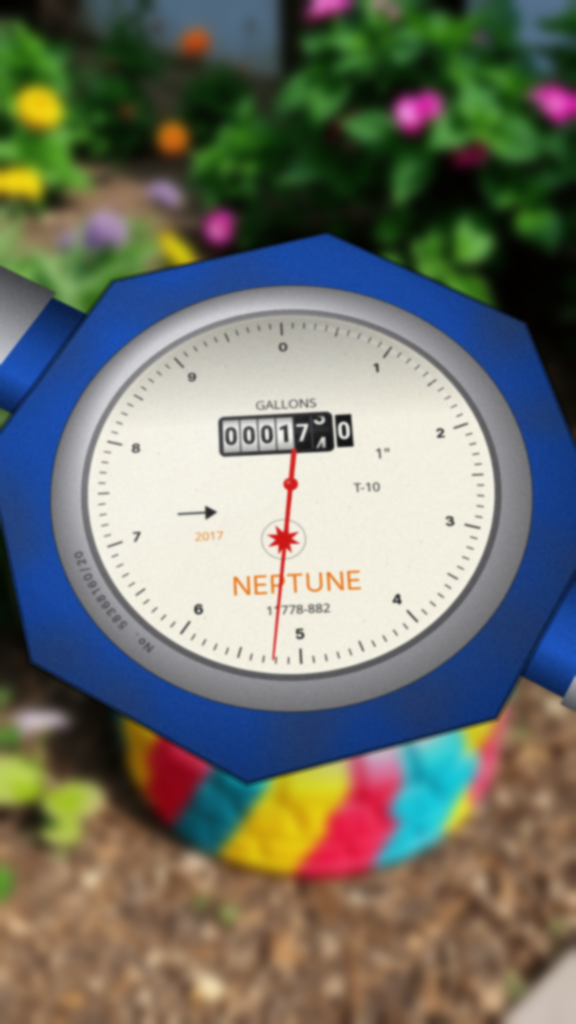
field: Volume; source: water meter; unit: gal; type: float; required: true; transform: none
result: 1735.2 gal
